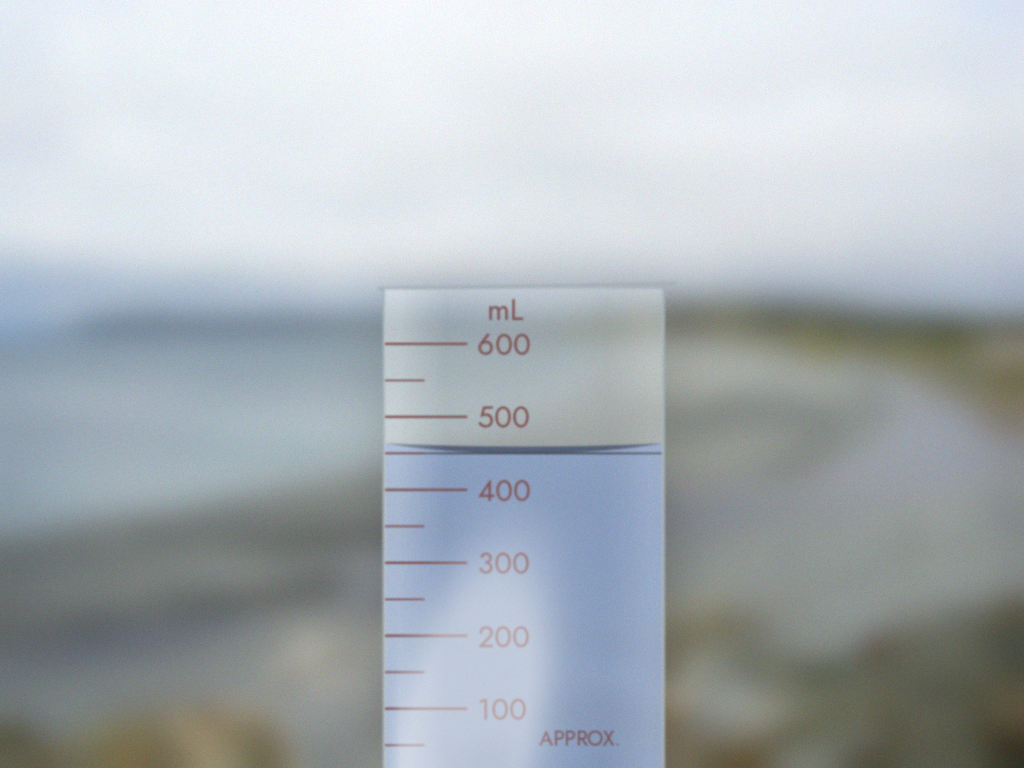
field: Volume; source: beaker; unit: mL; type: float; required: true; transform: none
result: 450 mL
